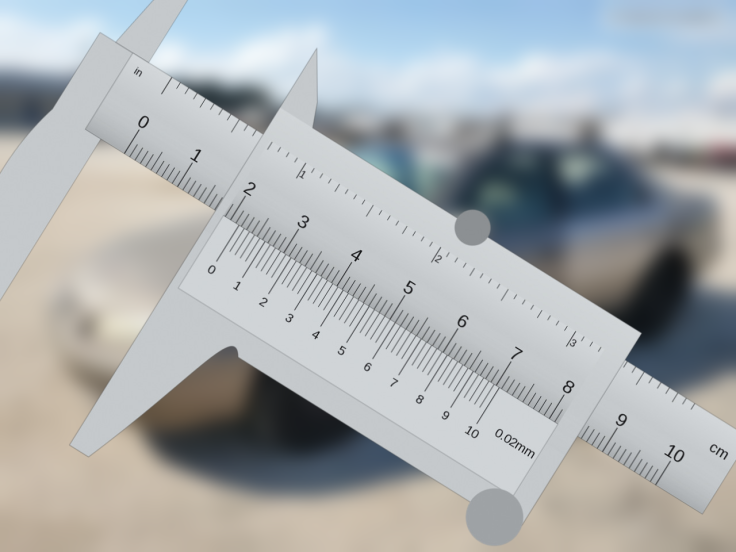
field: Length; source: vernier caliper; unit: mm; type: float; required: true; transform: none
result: 21.6 mm
